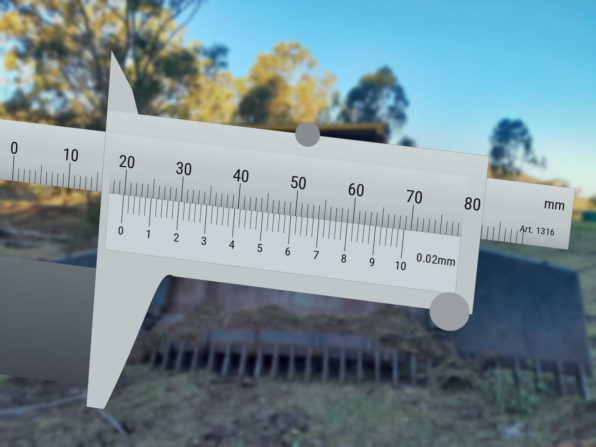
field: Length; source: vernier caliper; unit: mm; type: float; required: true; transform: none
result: 19.8 mm
